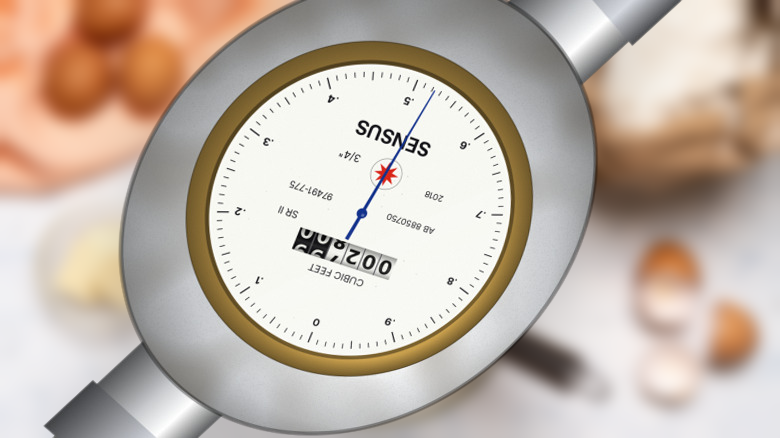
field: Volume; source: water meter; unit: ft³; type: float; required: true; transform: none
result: 2799.52 ft³
